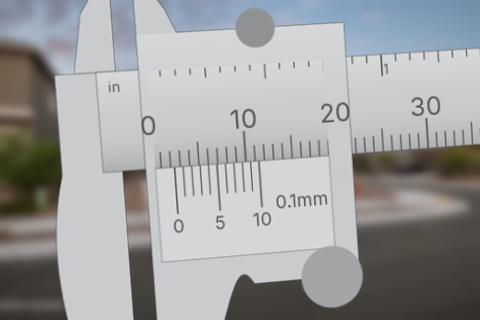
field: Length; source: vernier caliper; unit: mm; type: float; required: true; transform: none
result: 2.4 mm
